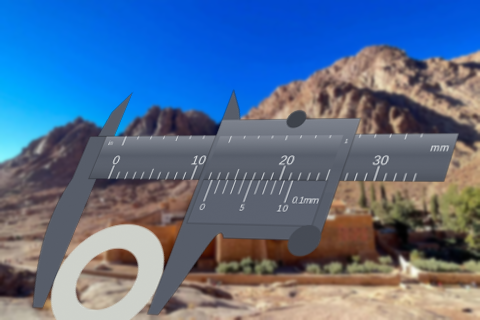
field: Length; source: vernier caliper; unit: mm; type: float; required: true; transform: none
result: 12.4 mm
